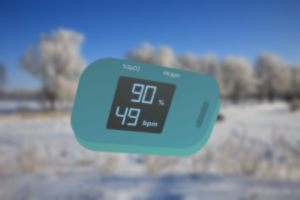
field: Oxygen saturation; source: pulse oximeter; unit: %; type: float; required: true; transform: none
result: 90 %
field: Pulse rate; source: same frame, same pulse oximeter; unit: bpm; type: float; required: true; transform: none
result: 49 bpm
